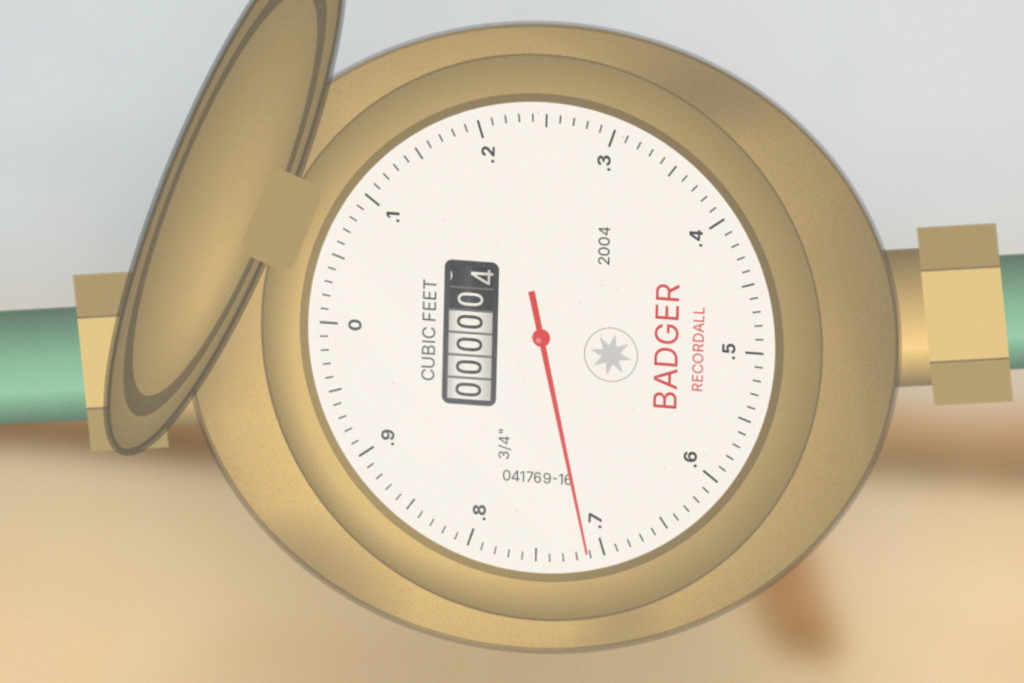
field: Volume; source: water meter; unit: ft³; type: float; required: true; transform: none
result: 3.71 ft³
